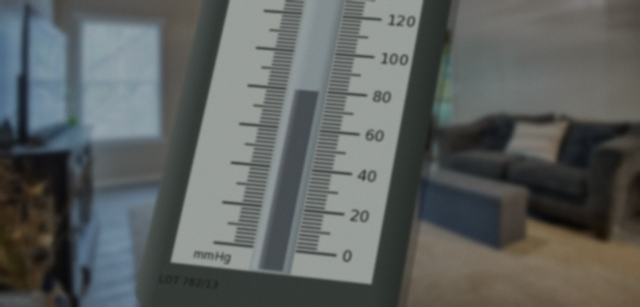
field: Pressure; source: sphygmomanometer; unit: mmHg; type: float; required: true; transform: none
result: 80 mmHg
